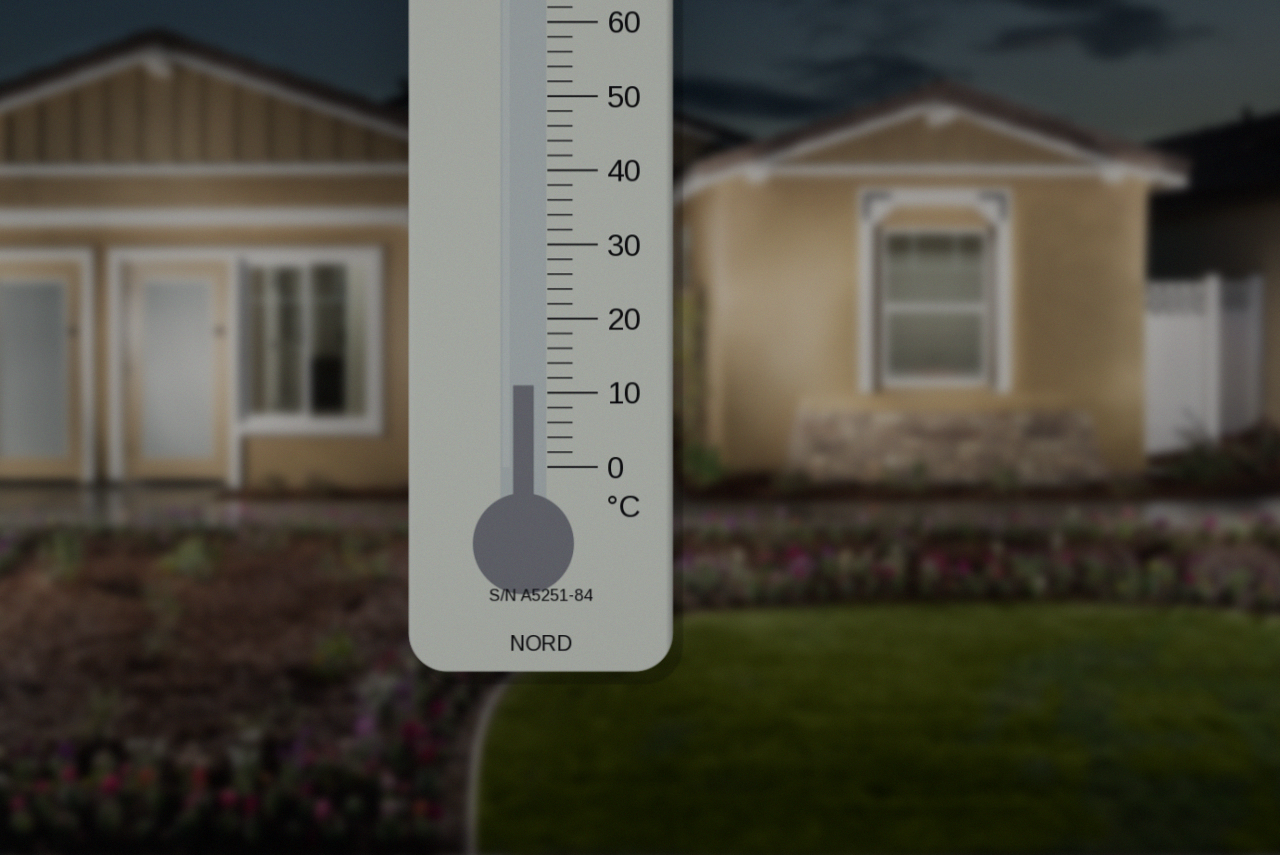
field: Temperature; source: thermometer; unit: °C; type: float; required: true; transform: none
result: 11 °C
